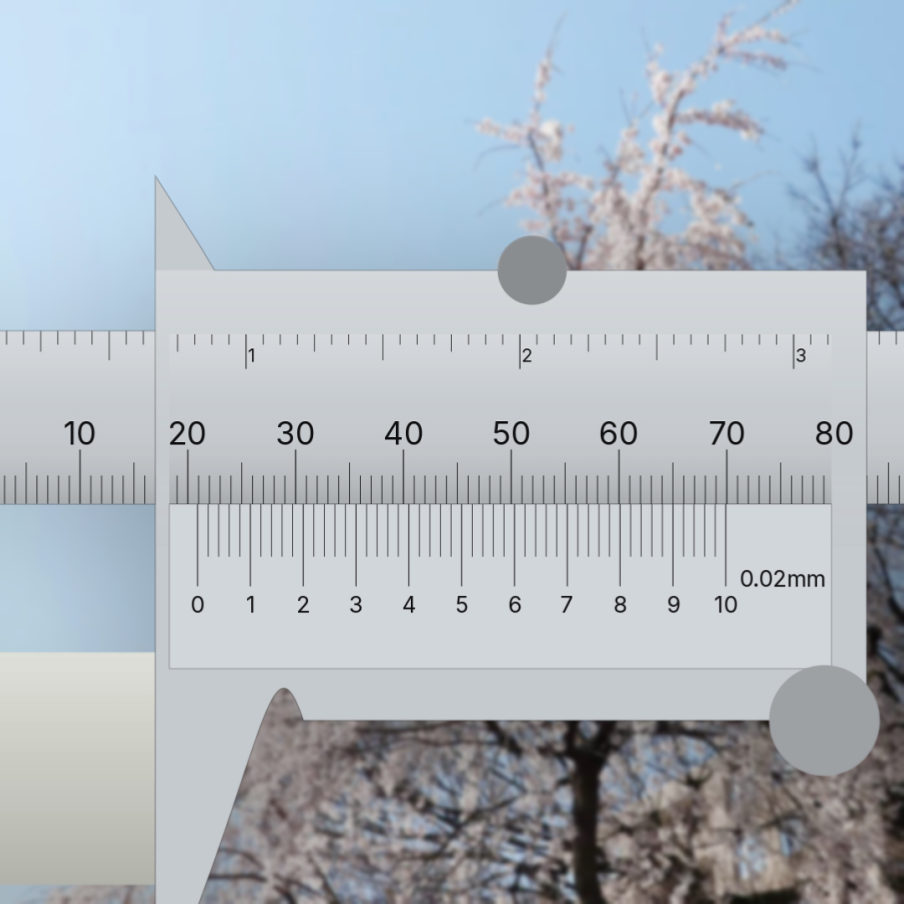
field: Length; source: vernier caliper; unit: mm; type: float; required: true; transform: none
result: 20.9 mm
